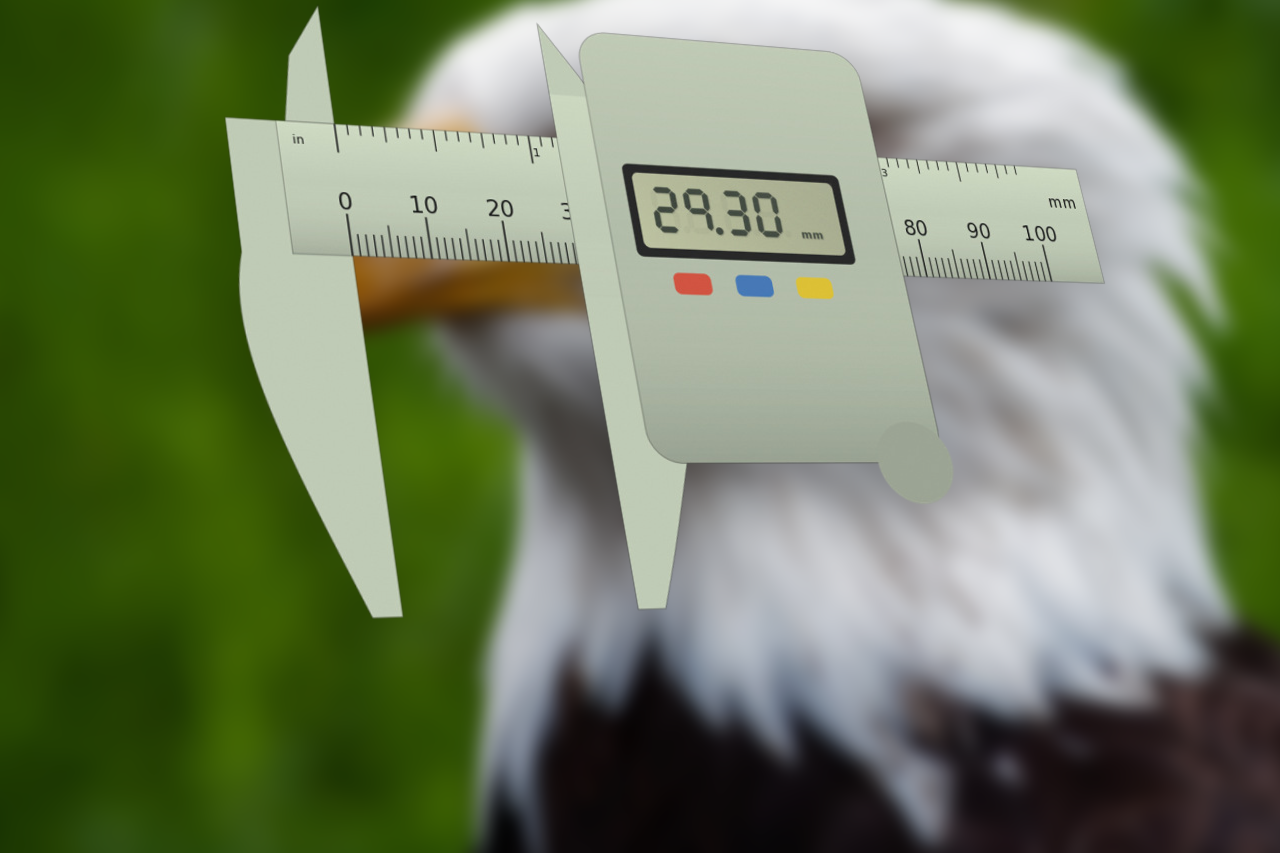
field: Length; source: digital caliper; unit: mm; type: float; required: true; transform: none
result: 29.30 mm
